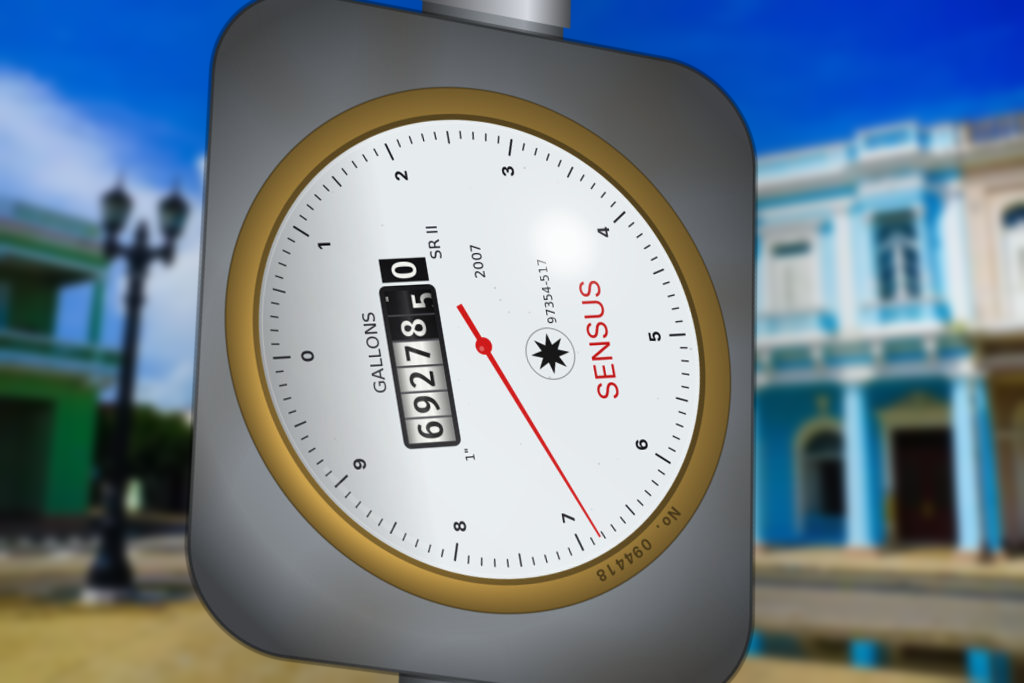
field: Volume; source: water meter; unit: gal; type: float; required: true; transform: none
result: 6927846.8 gal
